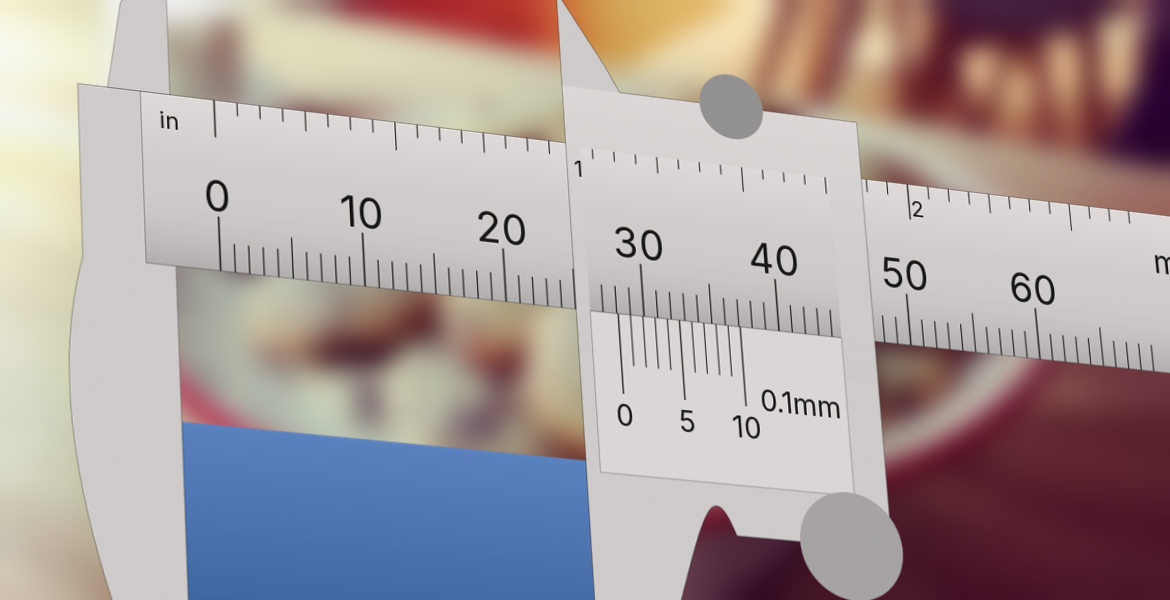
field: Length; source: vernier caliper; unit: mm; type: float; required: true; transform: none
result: 28.1 mm
